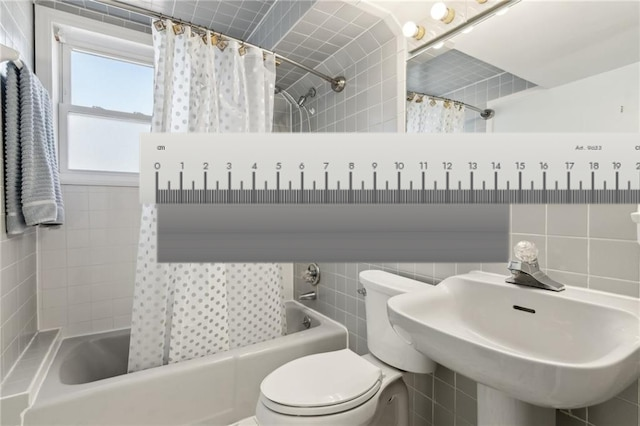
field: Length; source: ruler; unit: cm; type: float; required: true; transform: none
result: 14.5 cm
